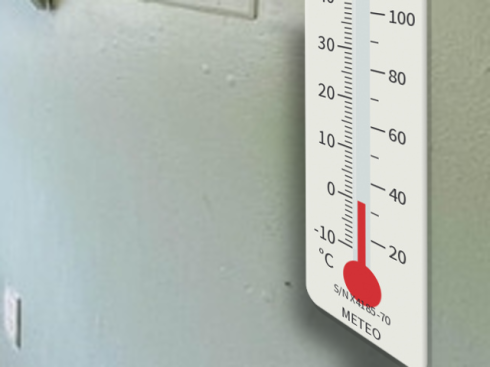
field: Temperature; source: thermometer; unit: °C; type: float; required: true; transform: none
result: 0 °C
